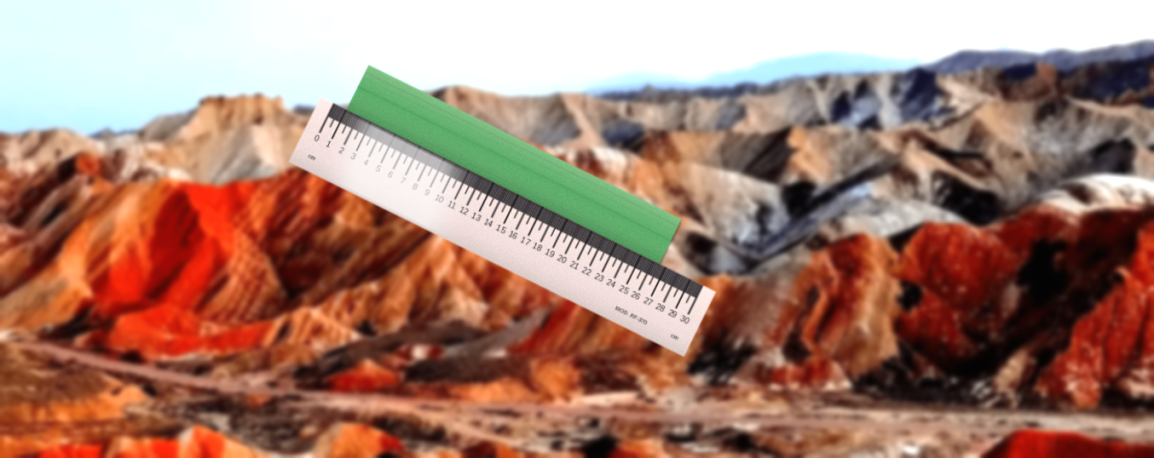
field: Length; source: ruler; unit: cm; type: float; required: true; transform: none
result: 25.5 cm
